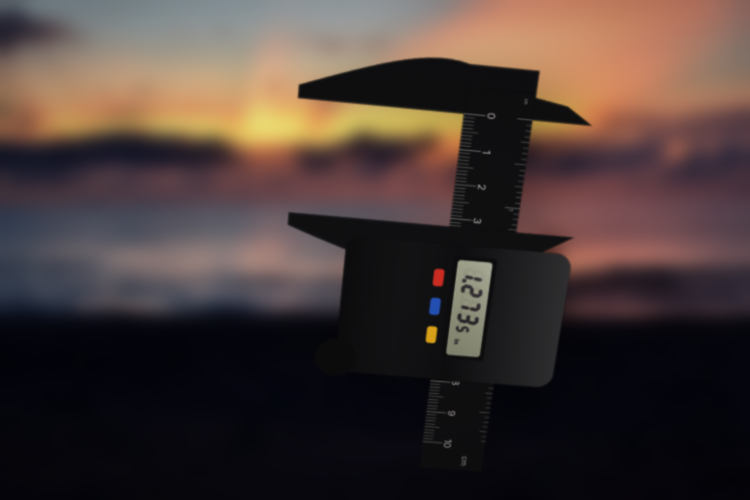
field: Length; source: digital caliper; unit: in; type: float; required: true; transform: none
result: 1.2735 in
